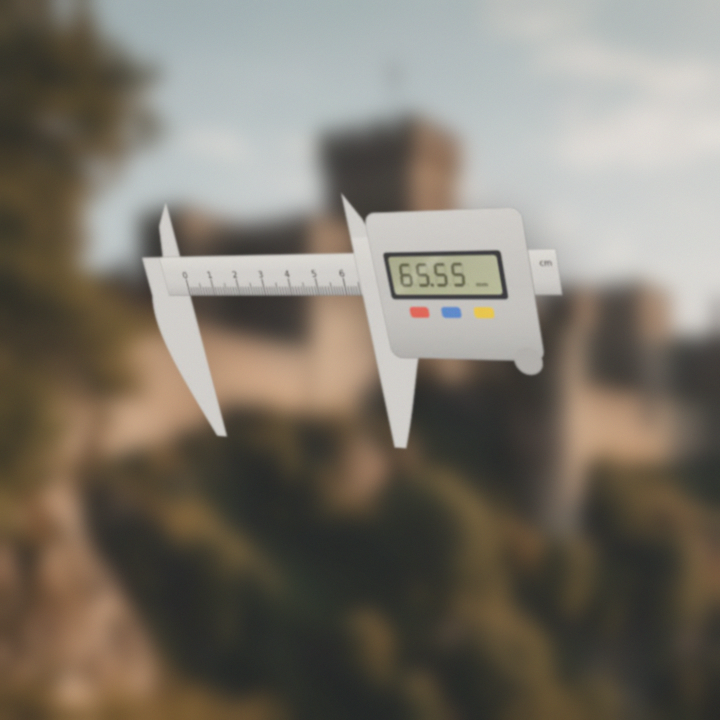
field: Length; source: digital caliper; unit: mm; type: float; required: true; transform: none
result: 65.55 mm
